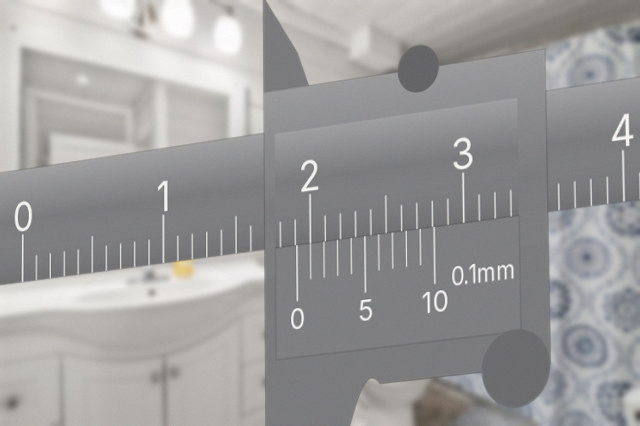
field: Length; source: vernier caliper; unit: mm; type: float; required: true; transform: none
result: 19.1 mm
